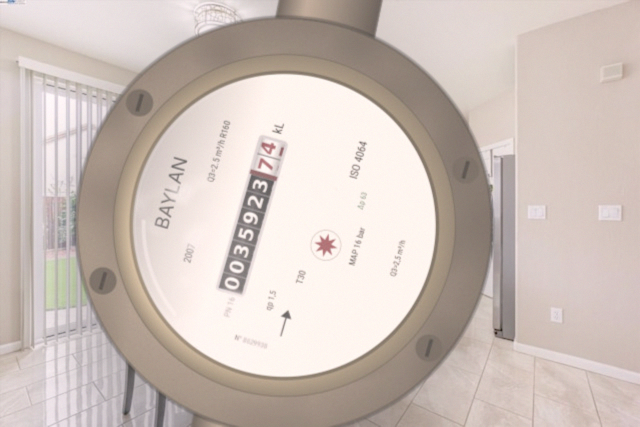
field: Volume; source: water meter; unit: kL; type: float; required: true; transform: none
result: 35923.74 kL
